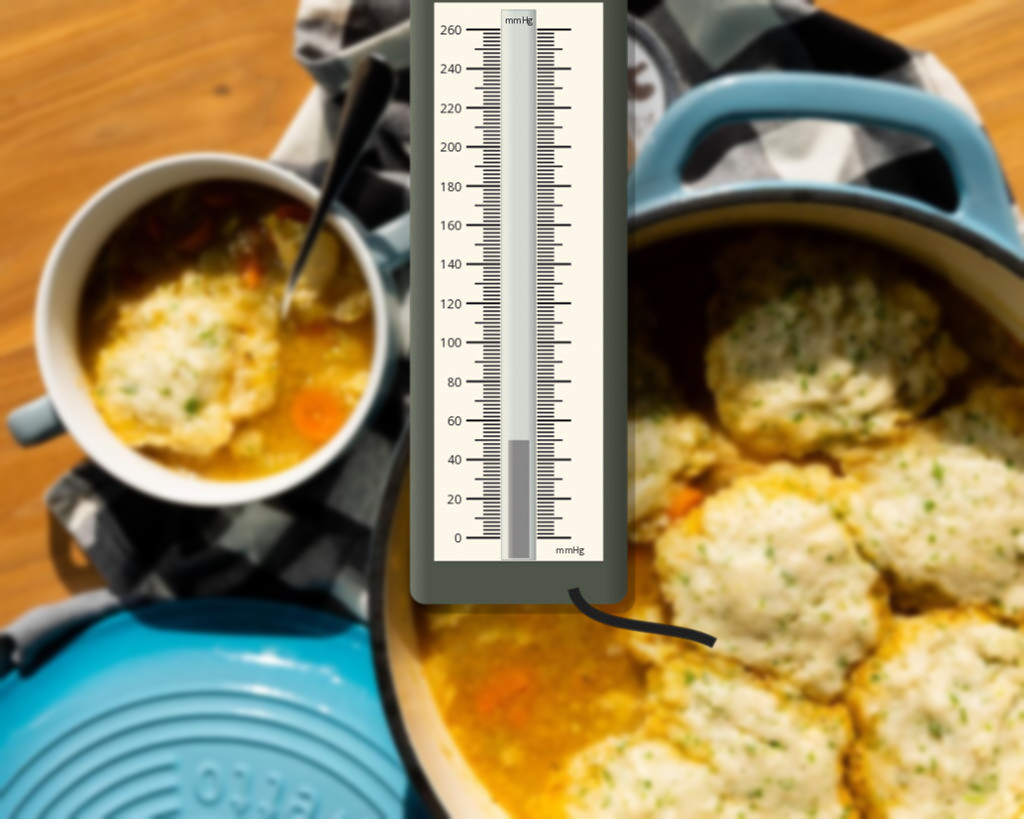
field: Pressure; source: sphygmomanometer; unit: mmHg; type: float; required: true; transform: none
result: 50 mmHg
